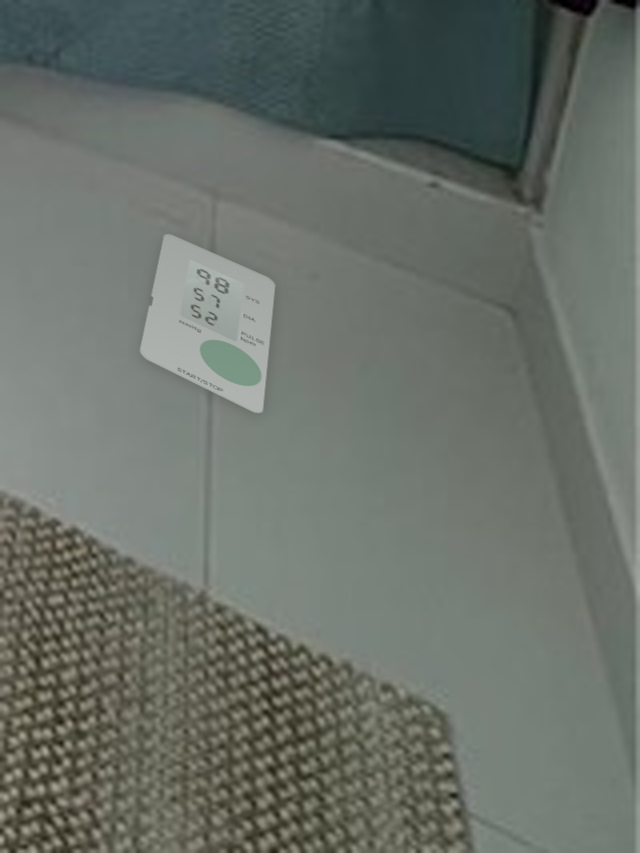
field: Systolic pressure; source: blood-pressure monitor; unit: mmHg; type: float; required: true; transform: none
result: 98 mmHg
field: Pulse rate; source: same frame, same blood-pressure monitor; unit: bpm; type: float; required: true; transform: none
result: 52 bpm
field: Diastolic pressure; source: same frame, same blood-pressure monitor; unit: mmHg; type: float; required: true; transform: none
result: 57 mmHg
